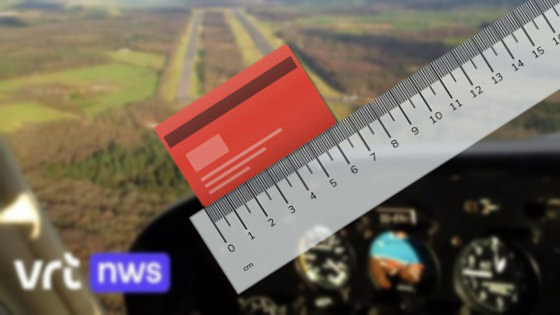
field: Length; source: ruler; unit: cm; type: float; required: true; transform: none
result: 6.5 cm
